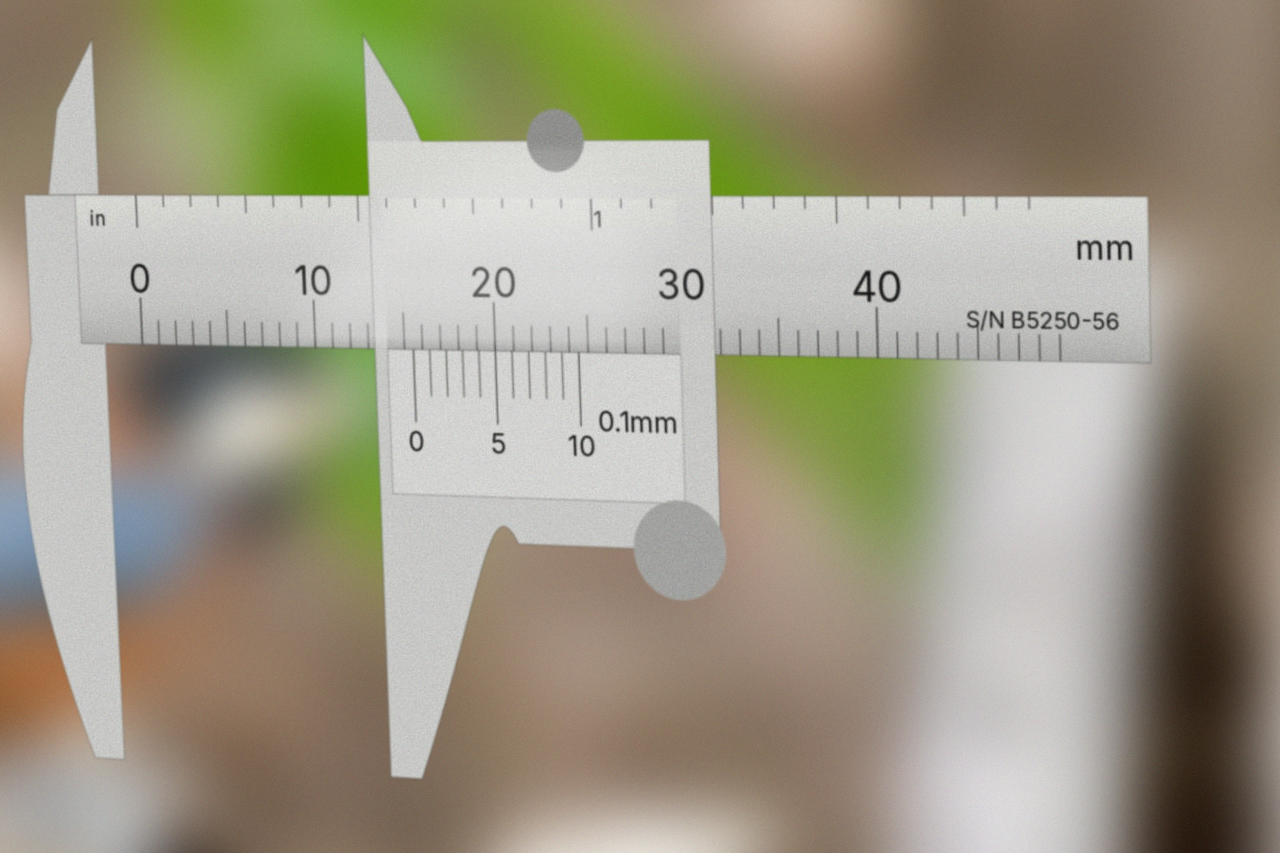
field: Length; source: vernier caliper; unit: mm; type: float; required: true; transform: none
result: 15.5 mm
